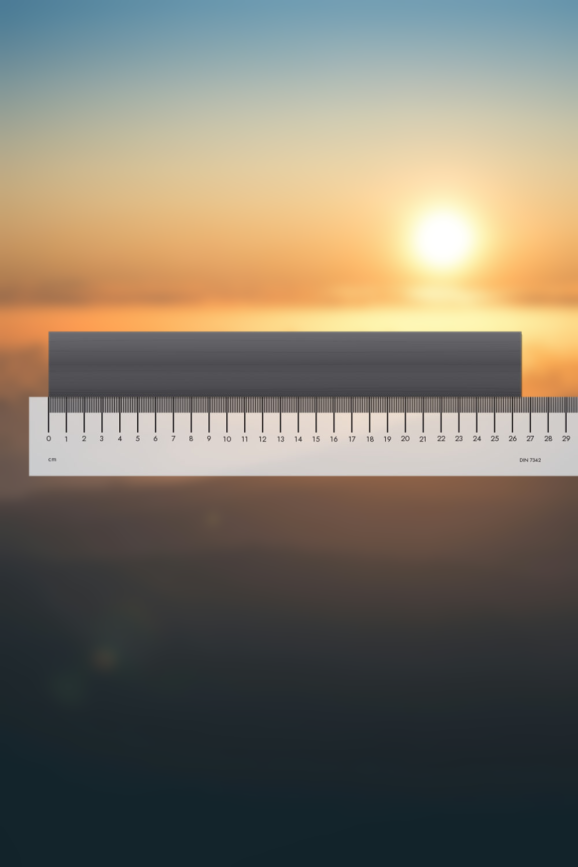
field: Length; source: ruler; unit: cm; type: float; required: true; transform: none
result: 26.5 cm
